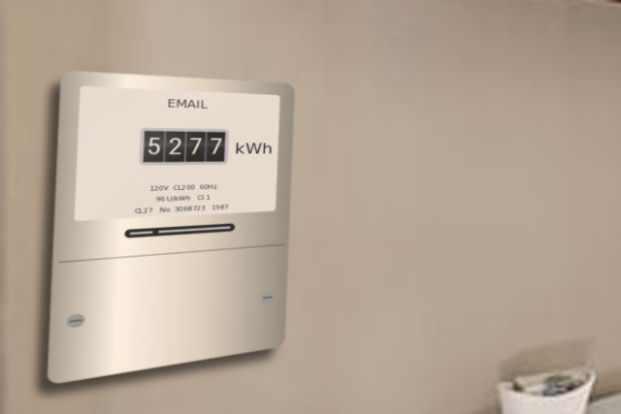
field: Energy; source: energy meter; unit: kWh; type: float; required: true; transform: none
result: 5277 kWh
